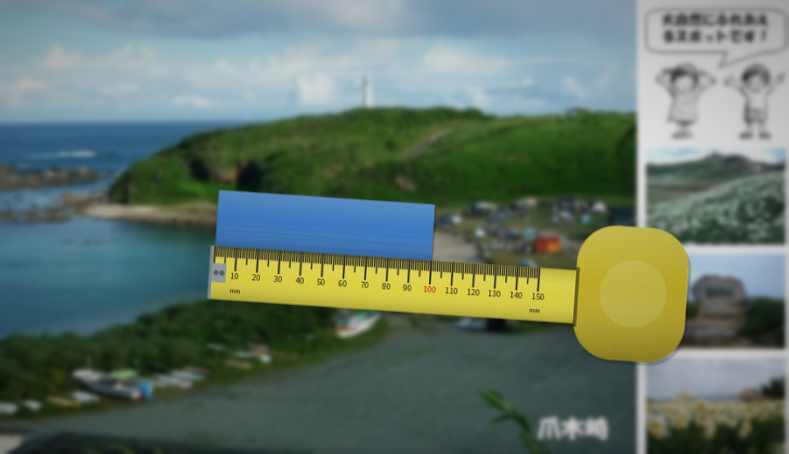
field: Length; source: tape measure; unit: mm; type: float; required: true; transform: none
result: 100 mm
